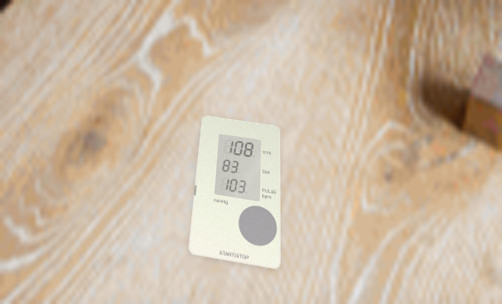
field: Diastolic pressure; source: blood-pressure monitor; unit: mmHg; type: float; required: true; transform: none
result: 83 mmHg
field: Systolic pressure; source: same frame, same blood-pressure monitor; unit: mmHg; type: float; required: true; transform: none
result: 108 mmHg
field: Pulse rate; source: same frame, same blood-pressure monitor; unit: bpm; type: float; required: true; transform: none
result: 103 bpm
